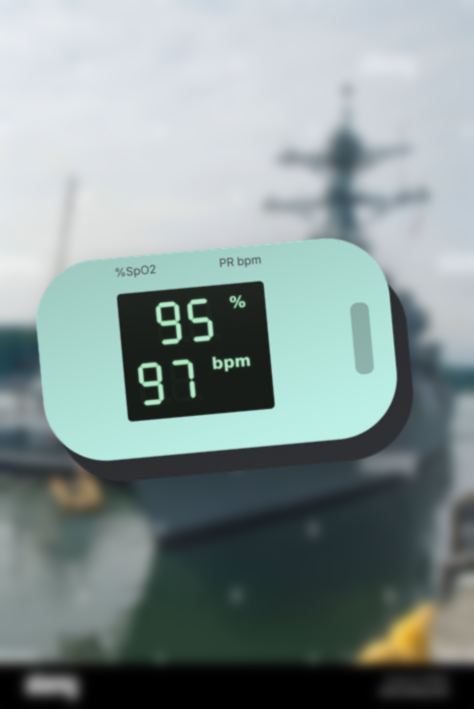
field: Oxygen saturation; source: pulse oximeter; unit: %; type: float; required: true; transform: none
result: 95 %
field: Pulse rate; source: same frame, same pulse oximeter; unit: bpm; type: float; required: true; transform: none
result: 97 bpm
